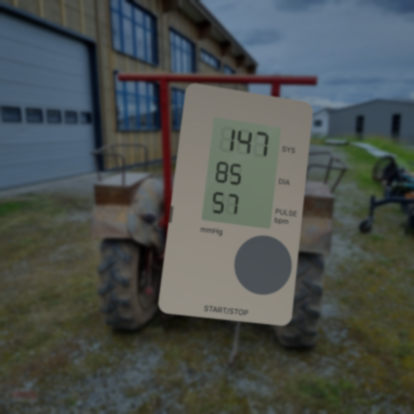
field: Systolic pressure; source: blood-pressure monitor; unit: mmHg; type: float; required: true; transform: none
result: 147 mmHg
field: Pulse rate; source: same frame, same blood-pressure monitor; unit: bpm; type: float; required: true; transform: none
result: 57 bpm
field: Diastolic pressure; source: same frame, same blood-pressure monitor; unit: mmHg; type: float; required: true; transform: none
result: 85 mmHg
